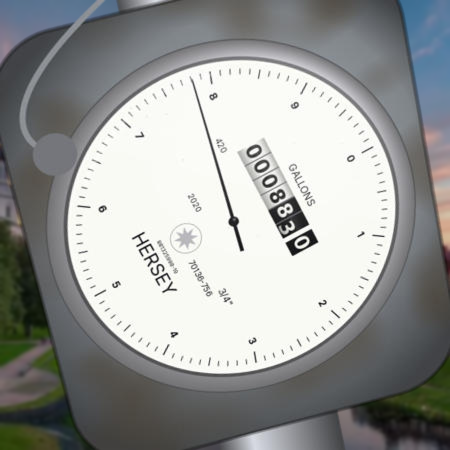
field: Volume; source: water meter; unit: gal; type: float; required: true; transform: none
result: 8827.8 gal
